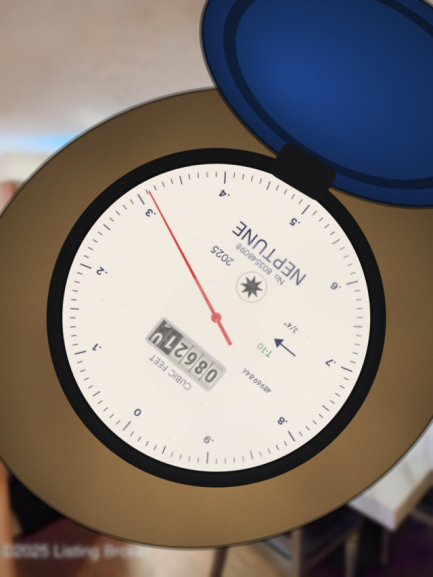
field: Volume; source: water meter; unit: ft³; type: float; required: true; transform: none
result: 86210.31 ft³
